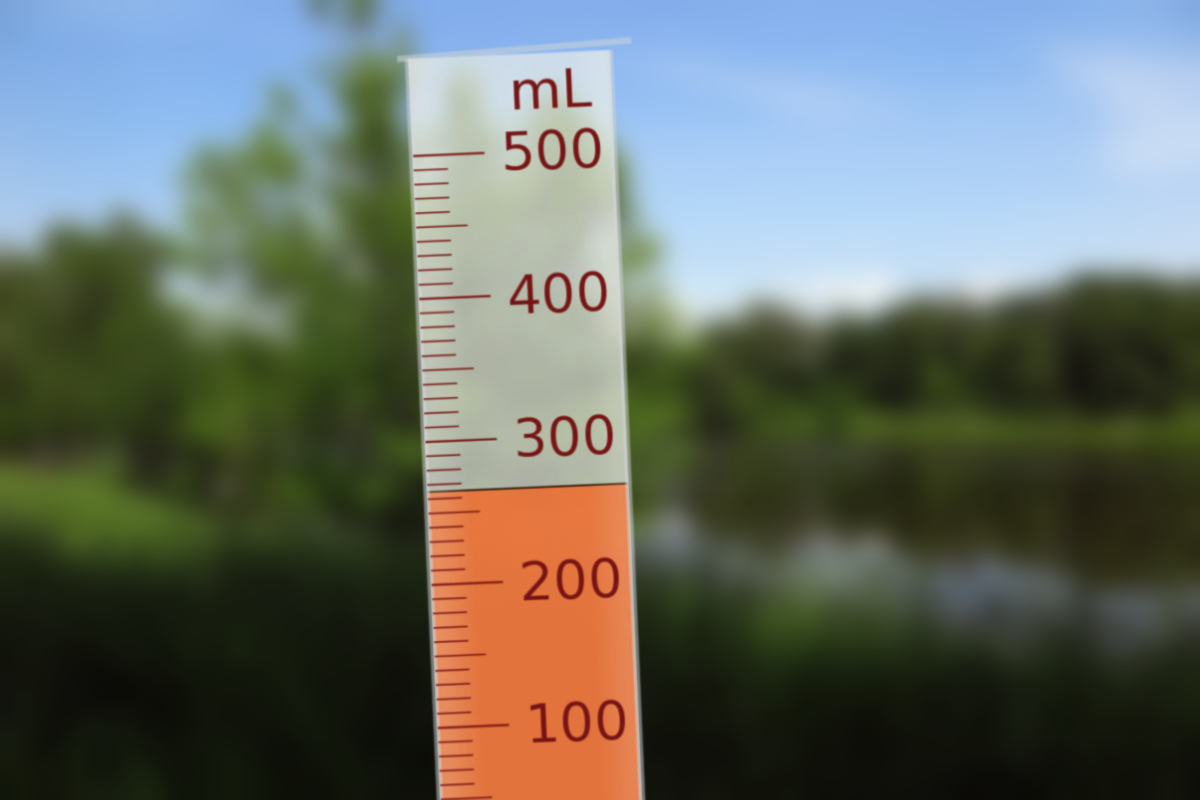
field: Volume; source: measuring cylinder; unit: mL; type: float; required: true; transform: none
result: 265 mL
